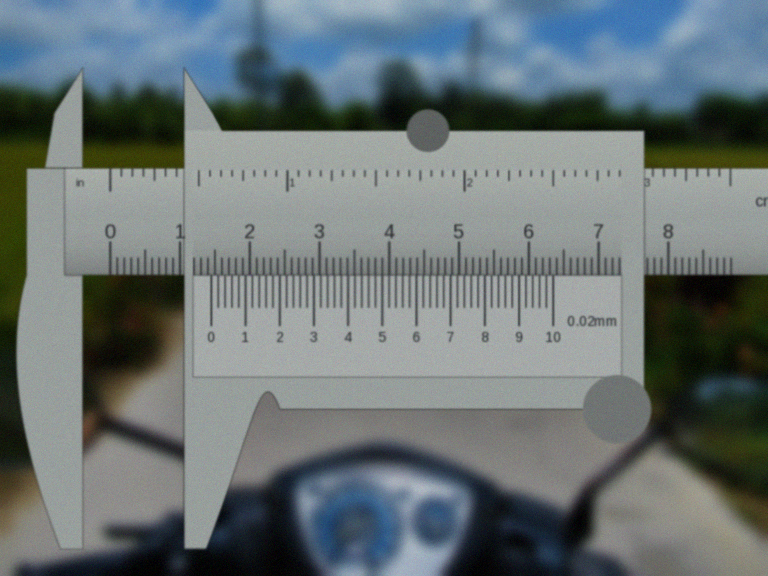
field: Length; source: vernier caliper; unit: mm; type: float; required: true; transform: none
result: 14.5 mm
